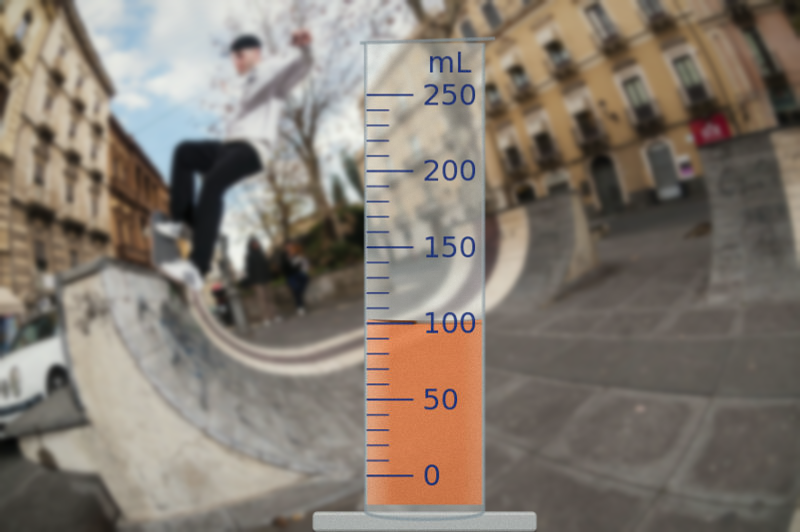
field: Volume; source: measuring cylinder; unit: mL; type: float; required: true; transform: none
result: 100 mL
